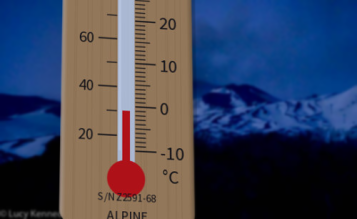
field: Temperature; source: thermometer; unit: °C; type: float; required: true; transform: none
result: -1 °C
